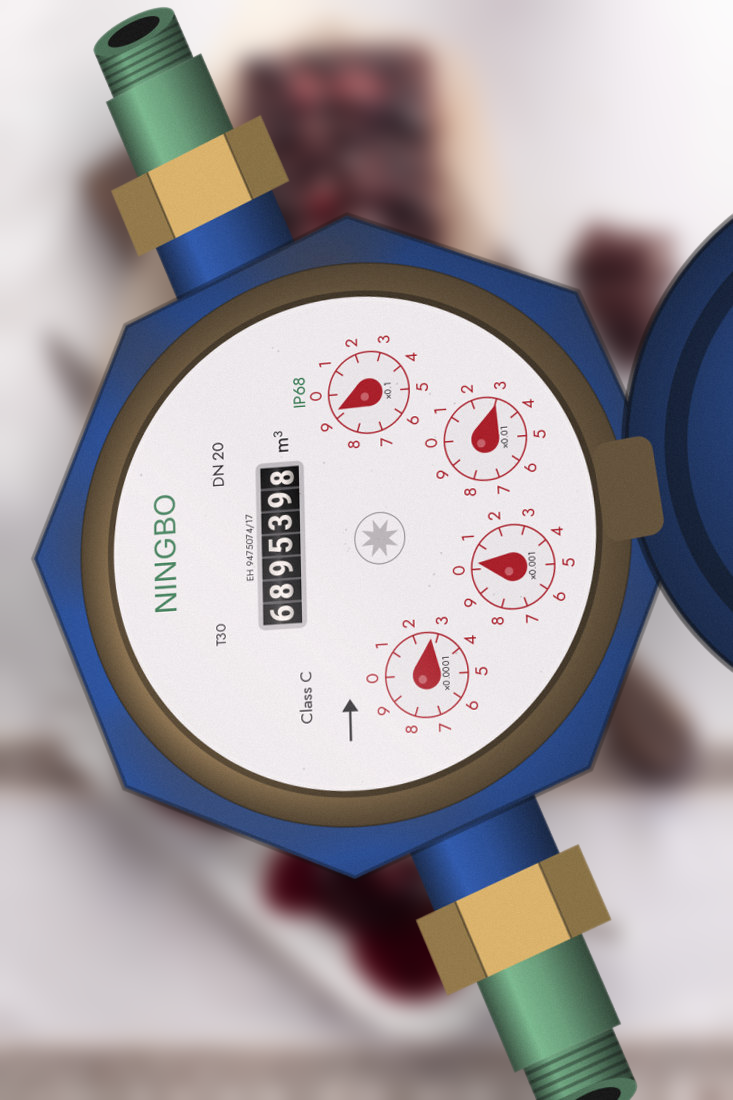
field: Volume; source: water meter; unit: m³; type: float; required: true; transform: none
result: 6895397.9302 m³
